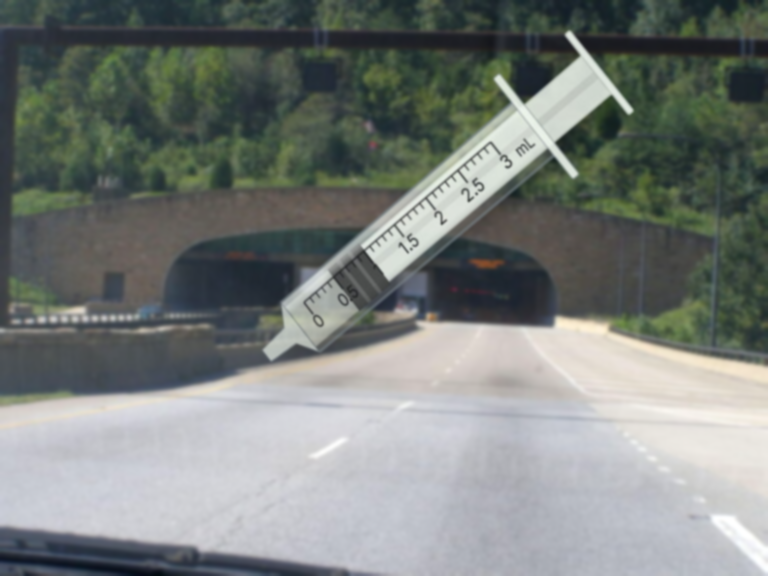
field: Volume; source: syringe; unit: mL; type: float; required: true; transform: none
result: 0.5 mL
